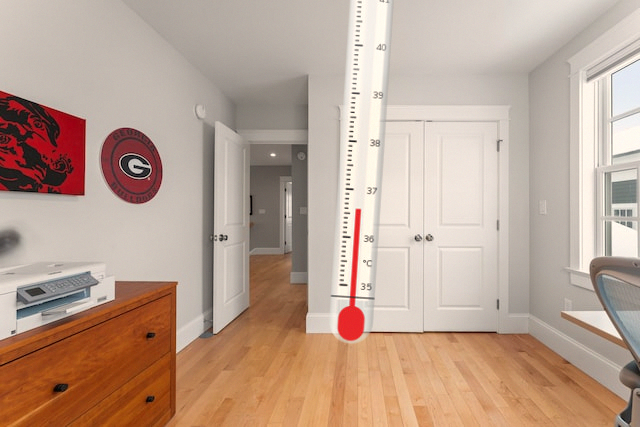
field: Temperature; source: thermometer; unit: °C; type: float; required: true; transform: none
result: 36.6 °C
